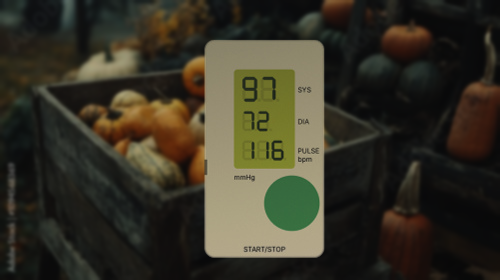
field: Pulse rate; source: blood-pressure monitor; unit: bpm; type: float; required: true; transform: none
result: 116 bpm
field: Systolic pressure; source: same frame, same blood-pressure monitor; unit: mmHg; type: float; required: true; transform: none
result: 97 mmHg
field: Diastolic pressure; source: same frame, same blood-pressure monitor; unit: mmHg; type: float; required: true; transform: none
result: 72 mmHg
